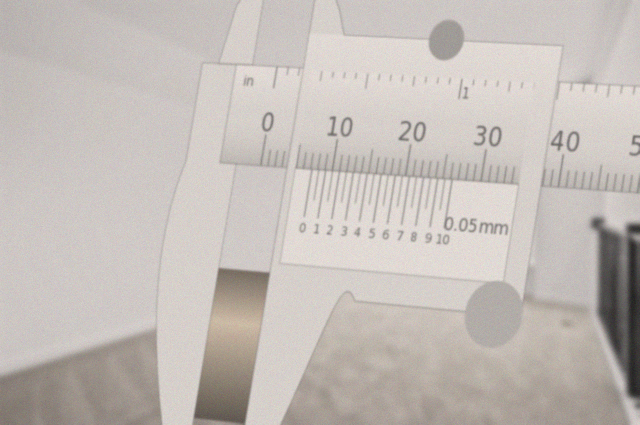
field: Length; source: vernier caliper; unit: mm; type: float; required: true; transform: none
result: 7.2 mm
